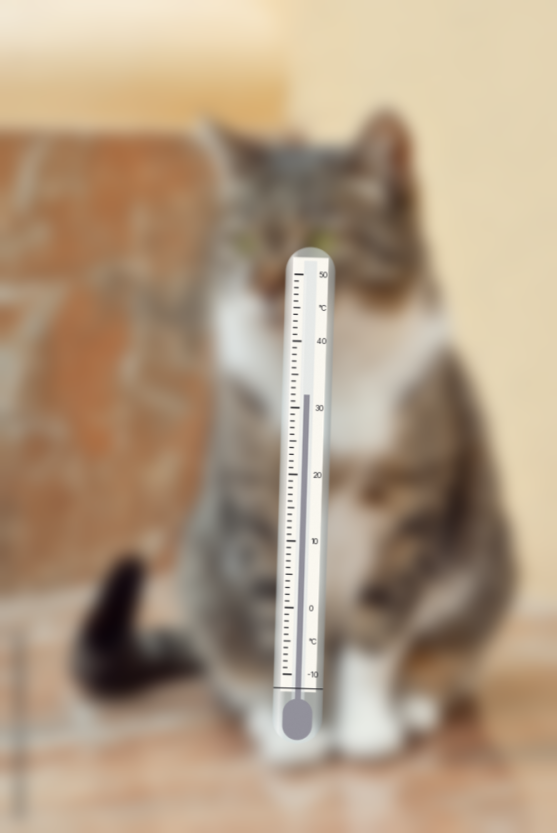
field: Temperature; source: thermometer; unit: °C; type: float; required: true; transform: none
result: 32 °C
